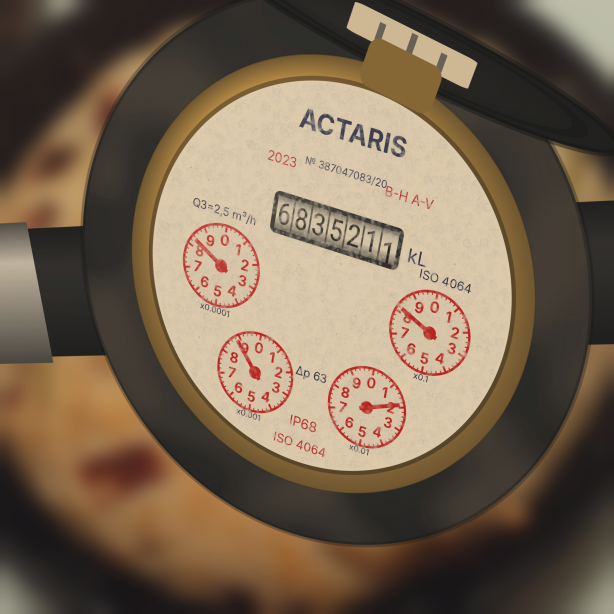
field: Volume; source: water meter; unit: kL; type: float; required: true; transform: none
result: 6835210.8188 kL
